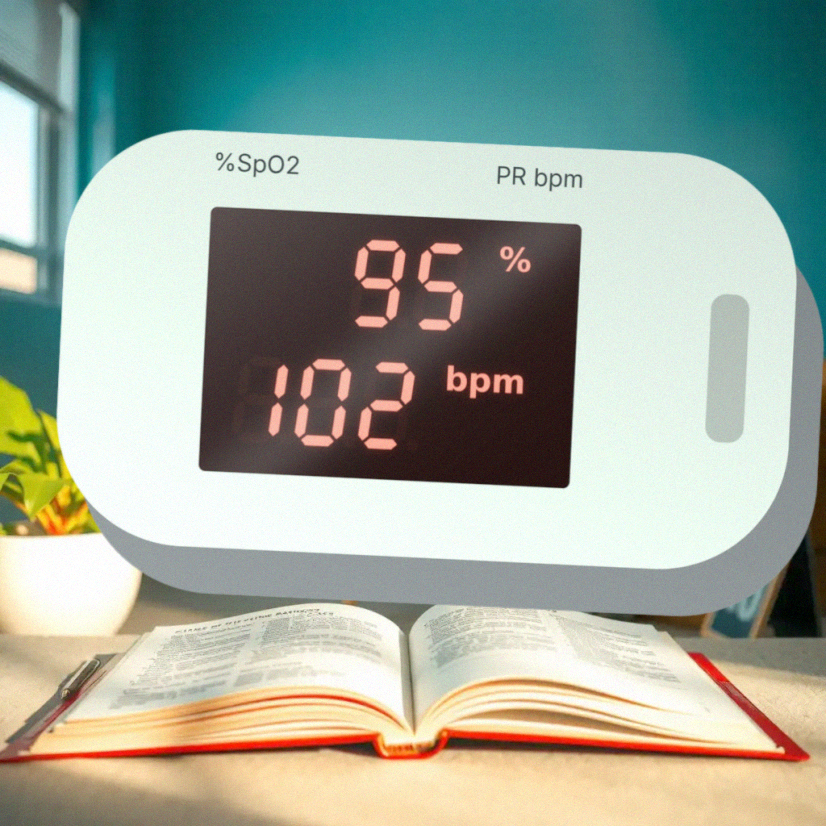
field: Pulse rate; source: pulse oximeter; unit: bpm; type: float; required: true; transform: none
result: 102 bpm
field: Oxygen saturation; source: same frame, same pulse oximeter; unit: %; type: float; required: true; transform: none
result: 95 %
